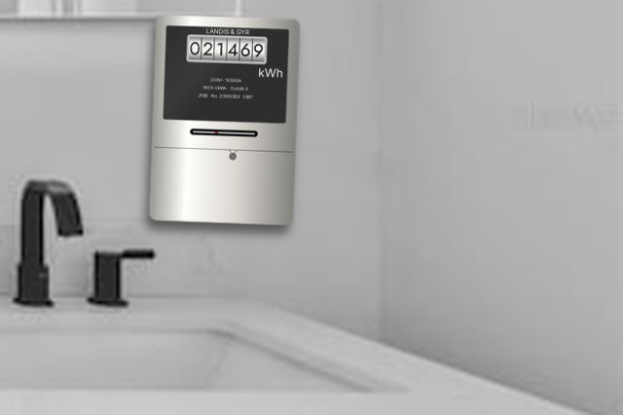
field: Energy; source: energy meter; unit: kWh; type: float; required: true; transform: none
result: 21469 kWh
